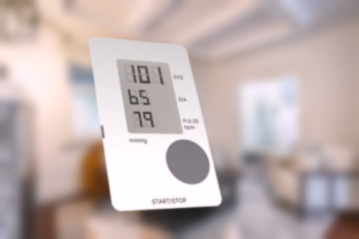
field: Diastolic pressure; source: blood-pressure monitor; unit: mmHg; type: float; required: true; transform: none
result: 65 mmHg
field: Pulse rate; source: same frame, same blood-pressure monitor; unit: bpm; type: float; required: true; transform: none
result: 79 bpm
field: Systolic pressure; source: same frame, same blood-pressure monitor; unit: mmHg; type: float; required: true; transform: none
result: 101 mmHg
